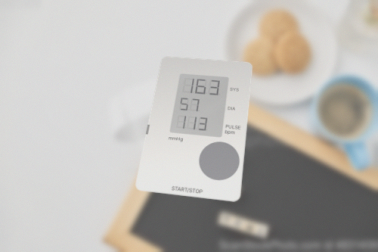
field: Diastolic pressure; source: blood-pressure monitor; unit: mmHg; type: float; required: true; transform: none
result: 57 mmHg
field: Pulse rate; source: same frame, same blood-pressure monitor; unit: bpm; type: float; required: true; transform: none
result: 113 bpm
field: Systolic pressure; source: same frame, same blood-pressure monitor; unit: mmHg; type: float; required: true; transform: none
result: 163 mmHg
